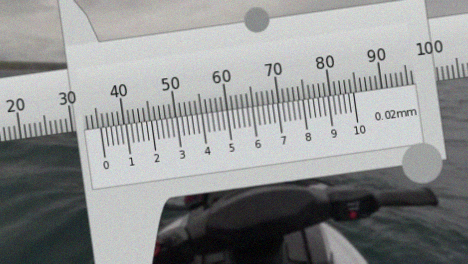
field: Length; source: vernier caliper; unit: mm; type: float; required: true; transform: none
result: 35.5 mm
